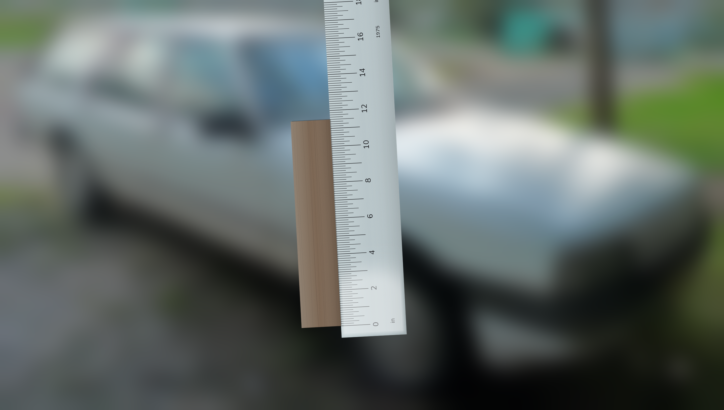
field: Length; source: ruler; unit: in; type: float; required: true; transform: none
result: 11.5 in
